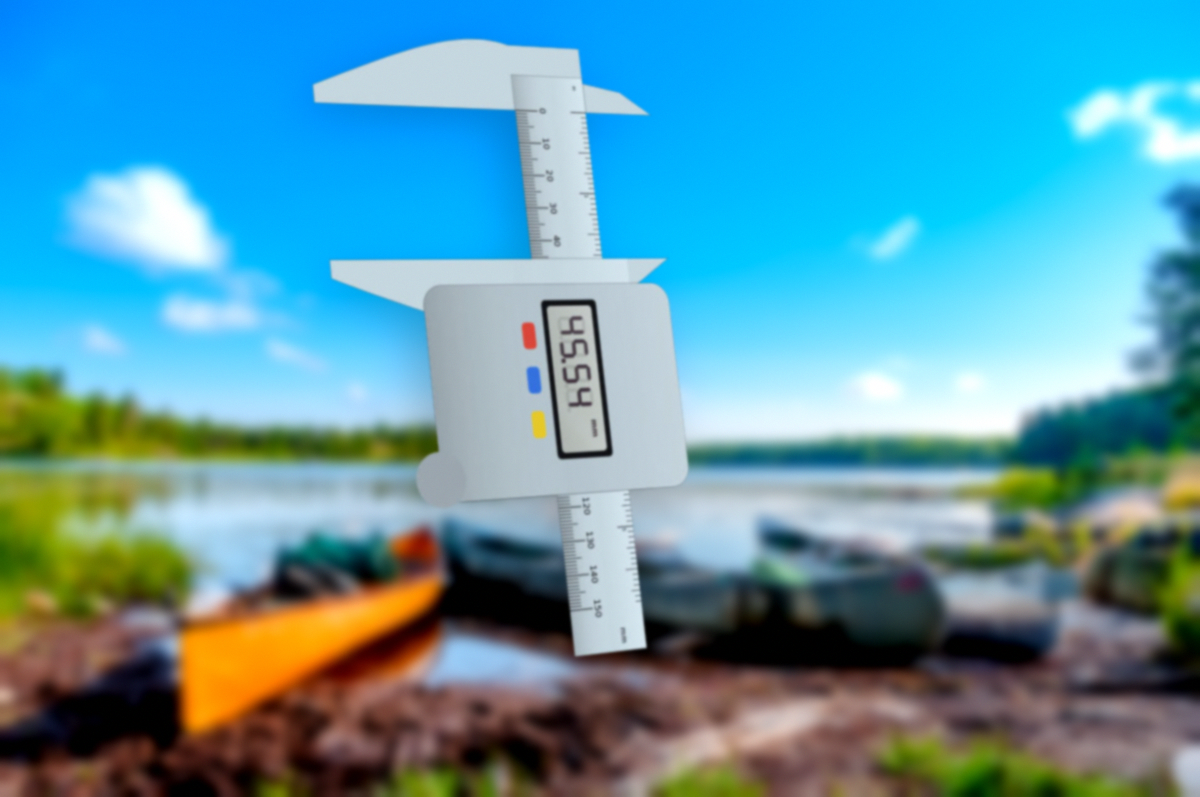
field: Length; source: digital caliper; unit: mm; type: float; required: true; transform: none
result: 45.54 mm
